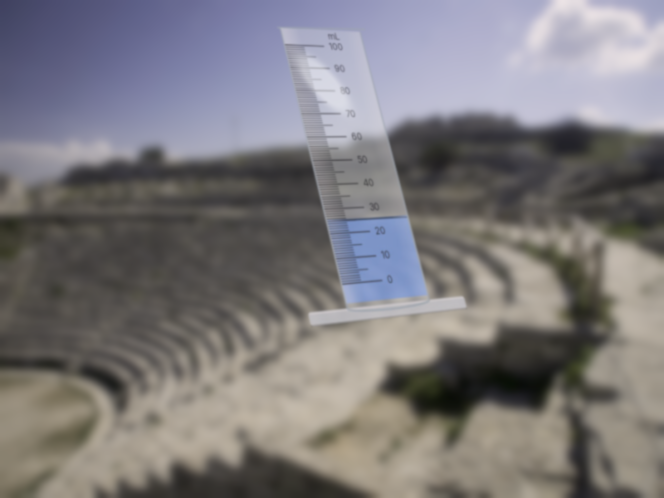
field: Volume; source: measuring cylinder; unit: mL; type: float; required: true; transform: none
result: 25 mL
